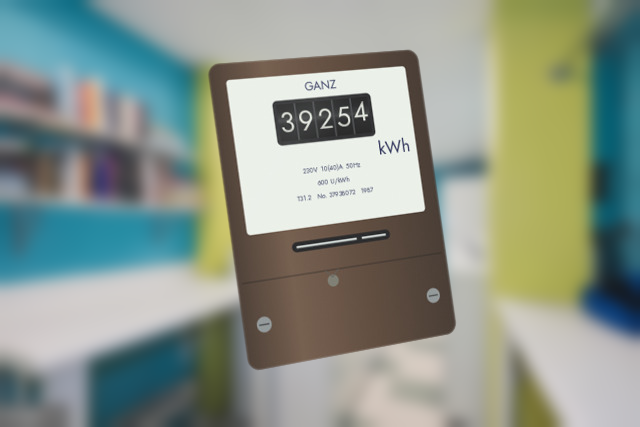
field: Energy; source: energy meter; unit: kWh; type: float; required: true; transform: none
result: 39254 kWh
